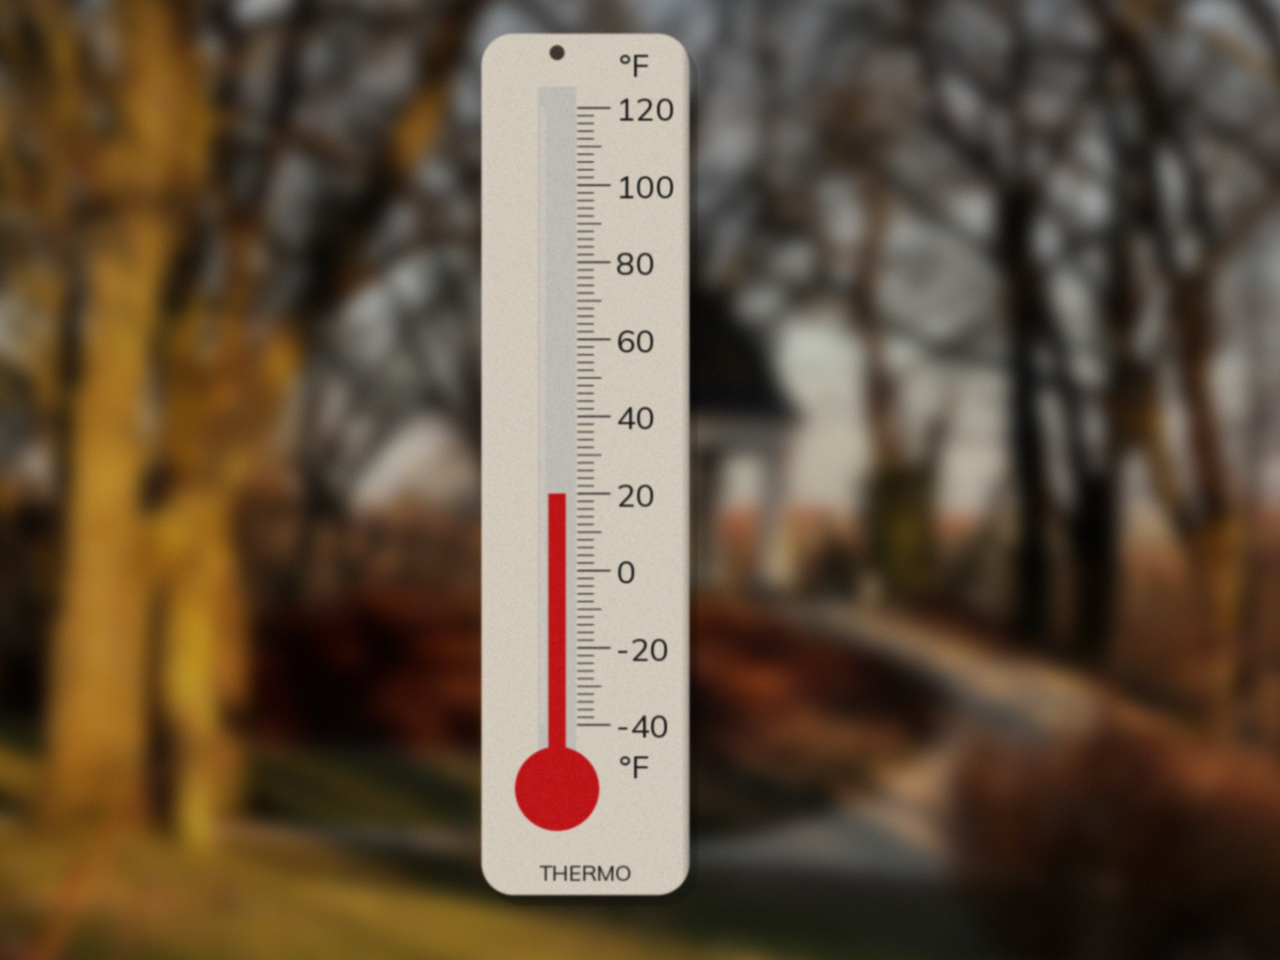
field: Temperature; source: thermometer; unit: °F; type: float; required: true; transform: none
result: 20 °F
